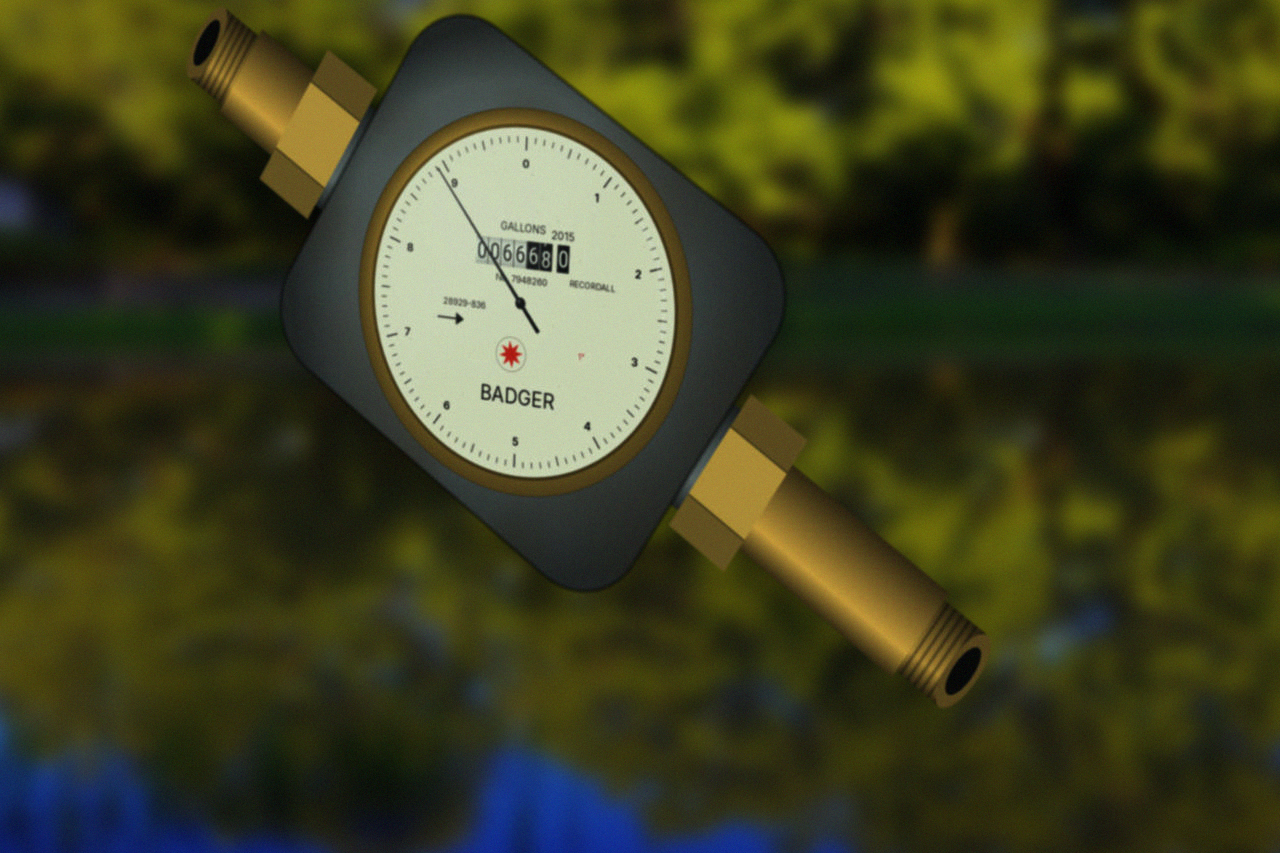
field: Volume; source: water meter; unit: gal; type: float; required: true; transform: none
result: 66678.9 gal
